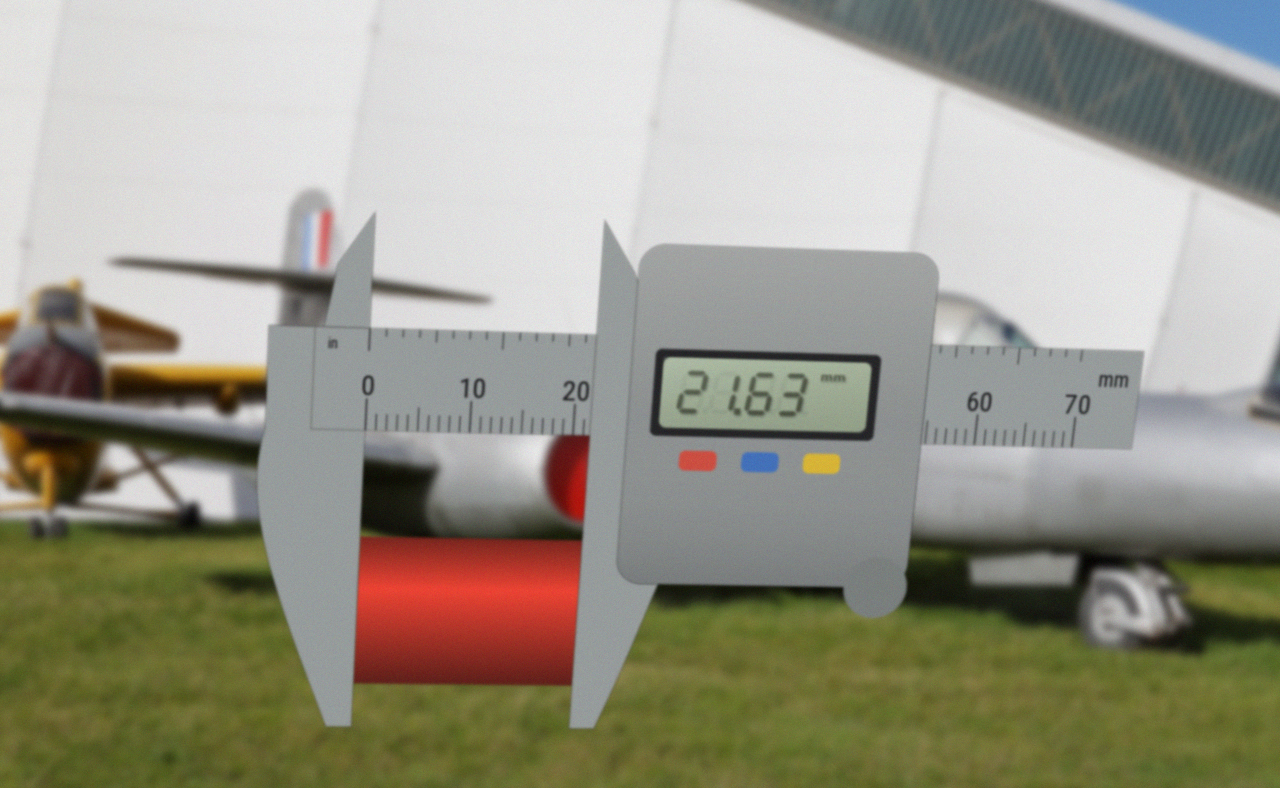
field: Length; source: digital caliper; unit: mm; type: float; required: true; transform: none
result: 21.63 mm
